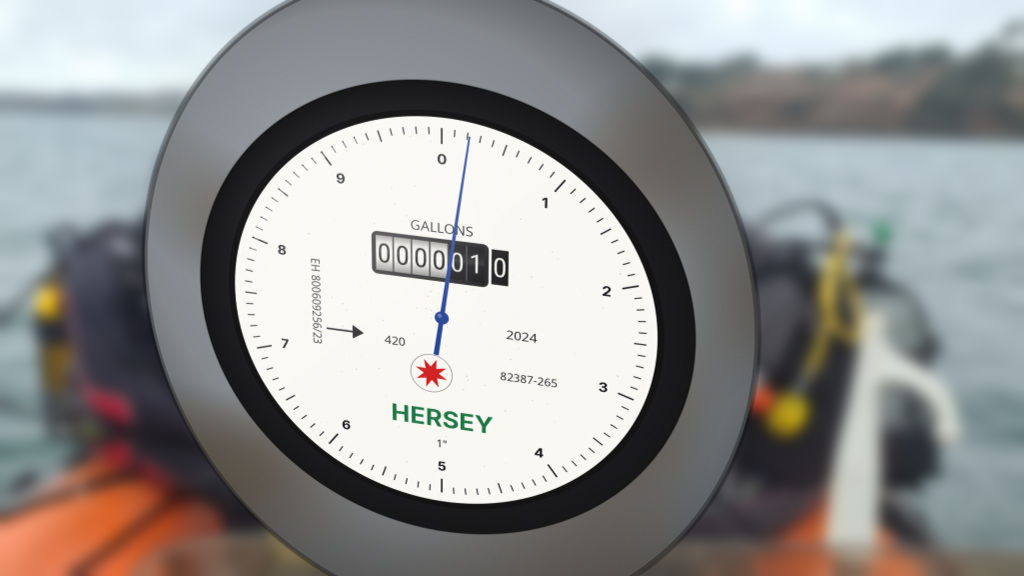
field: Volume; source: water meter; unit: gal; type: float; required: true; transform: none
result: 10.2 gal
